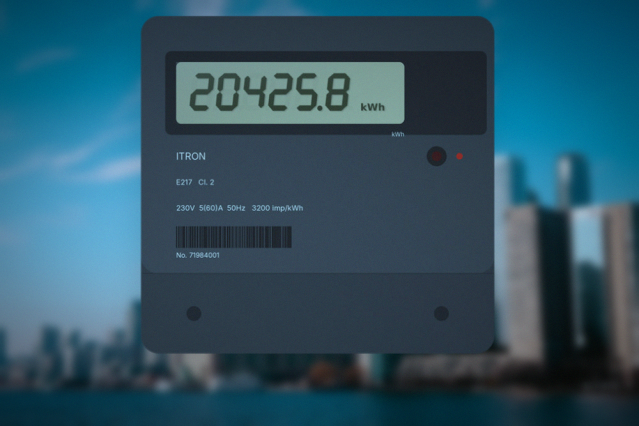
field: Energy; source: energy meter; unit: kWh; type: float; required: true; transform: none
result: 20425.8 kWh
